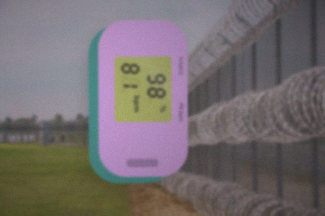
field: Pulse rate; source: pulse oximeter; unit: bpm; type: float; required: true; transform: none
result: 81 bpm
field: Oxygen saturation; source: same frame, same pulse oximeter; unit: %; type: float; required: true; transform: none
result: 98 %
